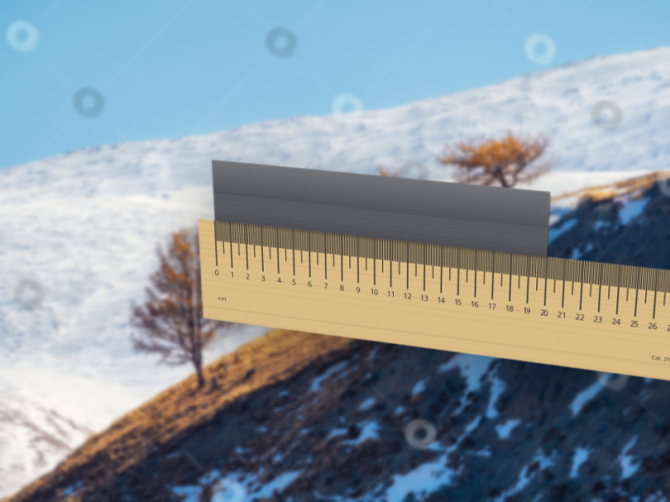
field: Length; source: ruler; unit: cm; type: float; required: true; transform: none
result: 20 cm
